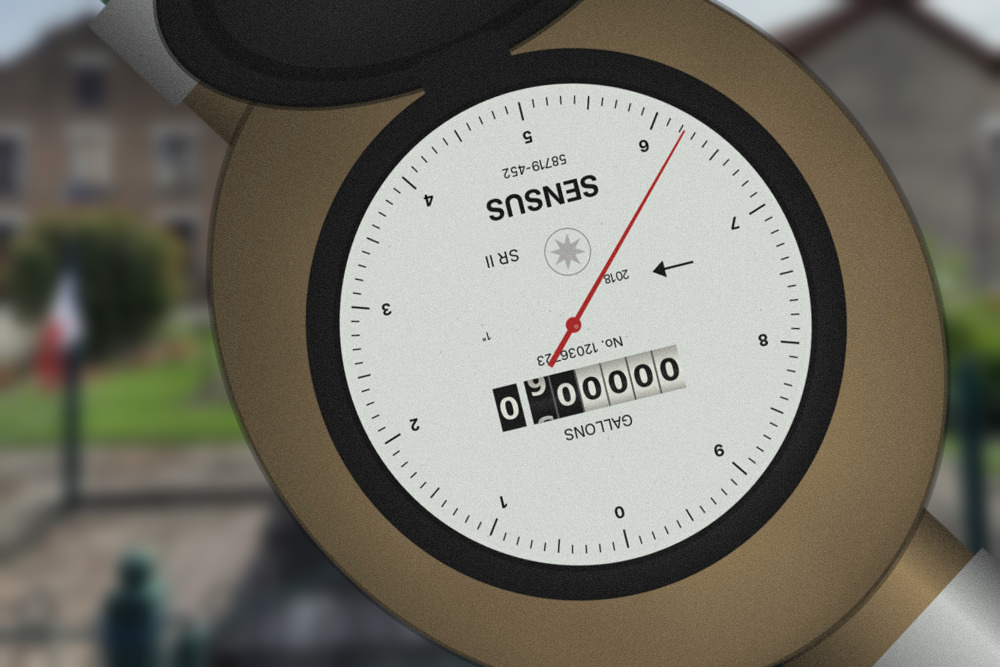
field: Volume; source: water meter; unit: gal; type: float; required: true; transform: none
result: 56.2 gal
